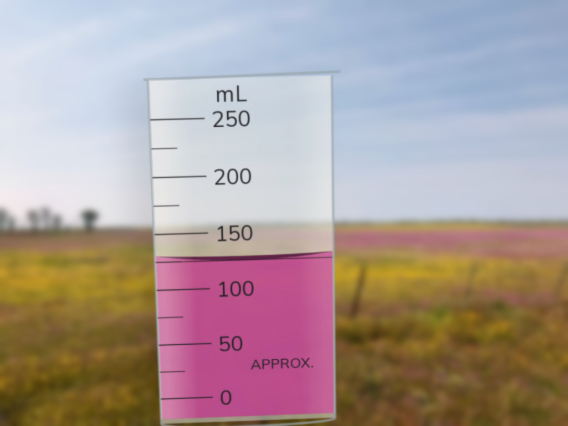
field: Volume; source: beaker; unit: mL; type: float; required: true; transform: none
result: 125 mL
